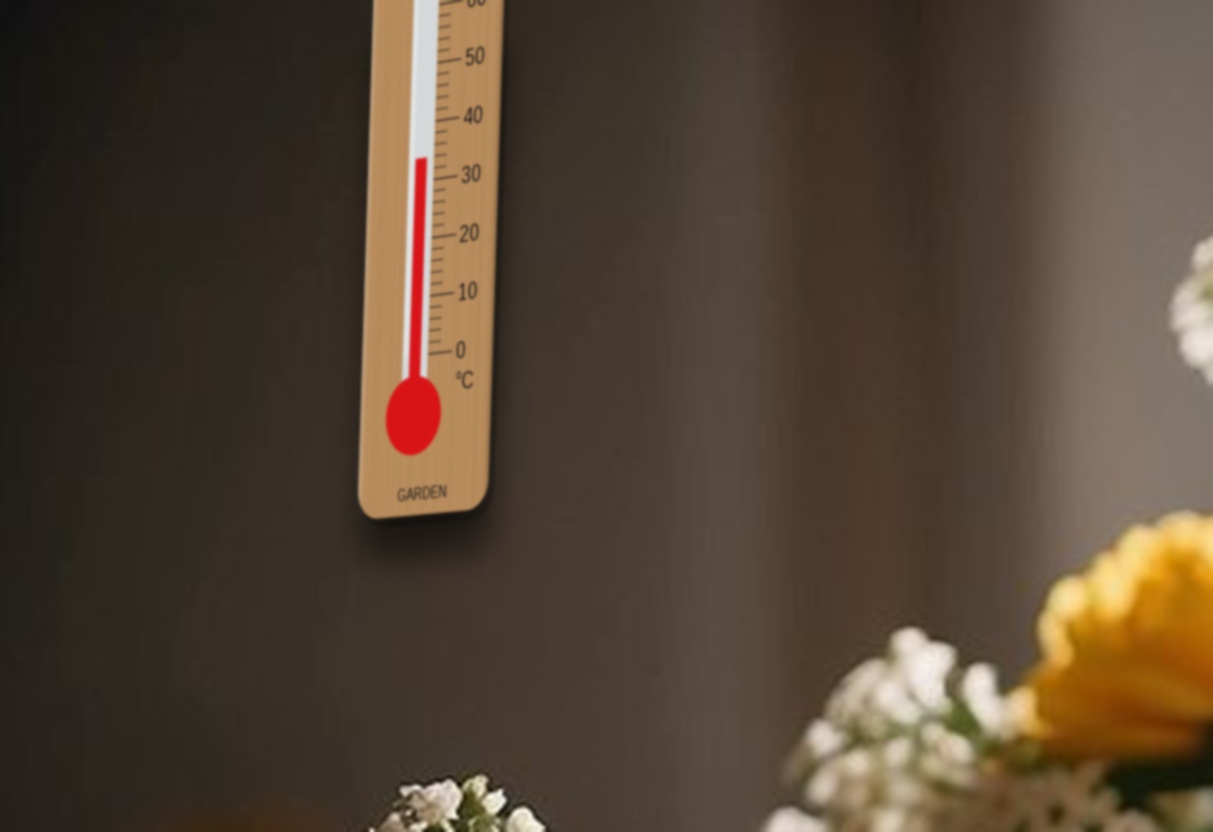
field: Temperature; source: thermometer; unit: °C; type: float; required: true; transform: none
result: 34 °C
